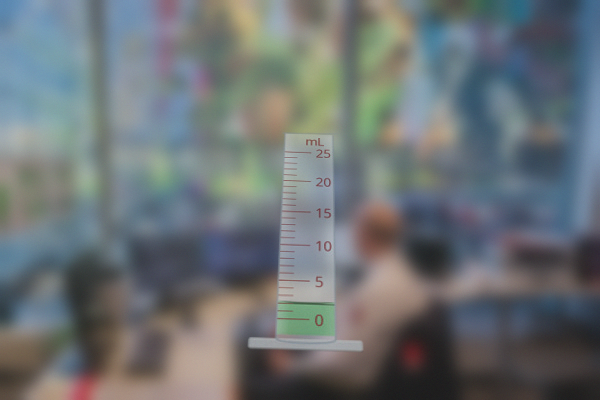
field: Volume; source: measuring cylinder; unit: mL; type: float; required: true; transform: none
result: 2 mL
